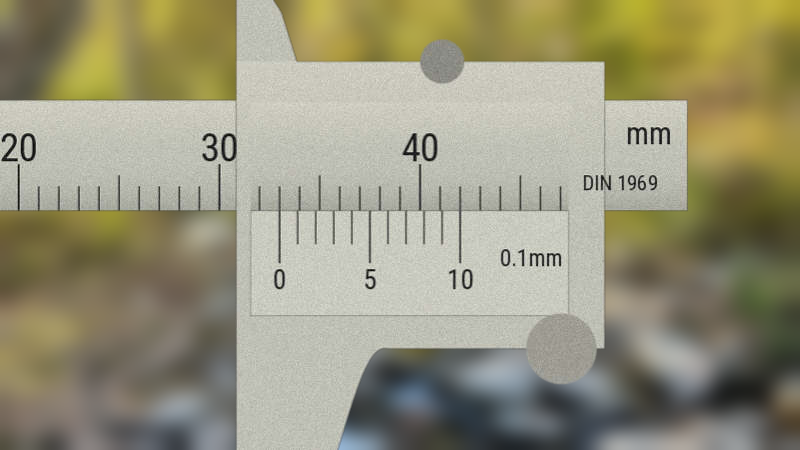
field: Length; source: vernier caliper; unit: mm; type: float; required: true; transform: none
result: 33.0 mm
